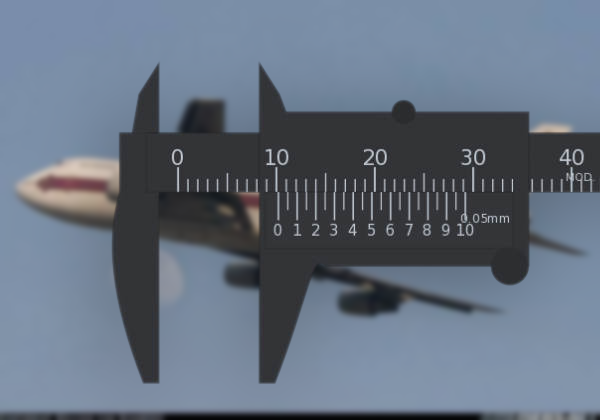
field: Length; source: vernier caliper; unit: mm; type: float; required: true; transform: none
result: 10.2 mm
